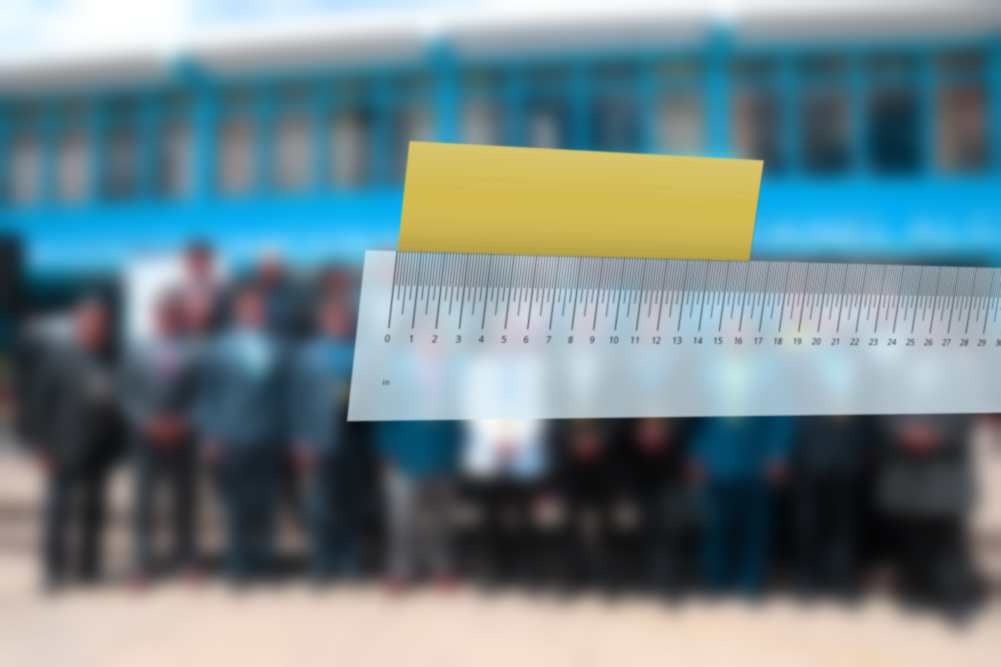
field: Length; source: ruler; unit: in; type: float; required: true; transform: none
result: 16 in
